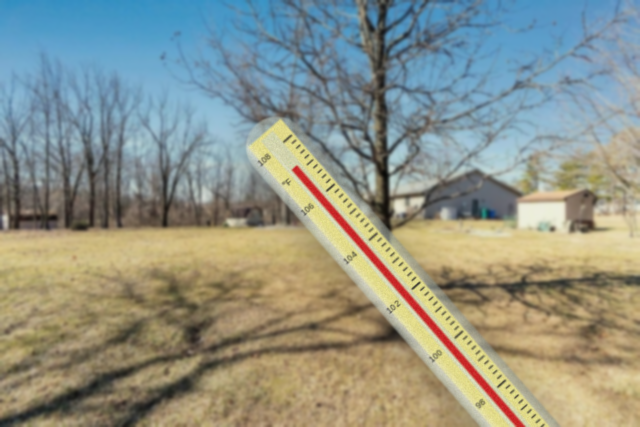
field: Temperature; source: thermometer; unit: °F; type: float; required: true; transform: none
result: 107.2 °F
